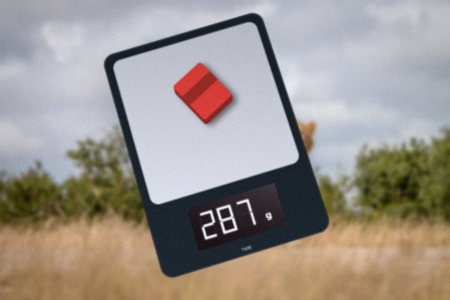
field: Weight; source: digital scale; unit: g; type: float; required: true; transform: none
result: 287 g
